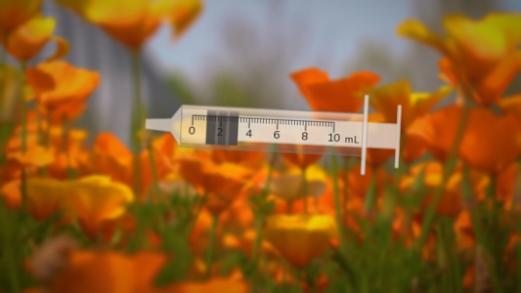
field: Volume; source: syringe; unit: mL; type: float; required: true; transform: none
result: 1 mL
